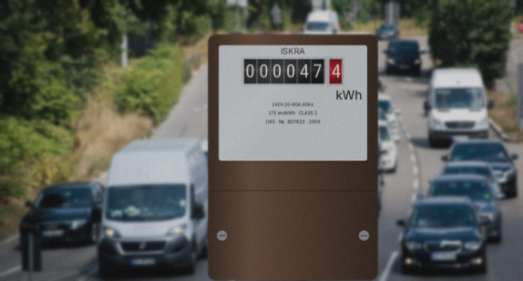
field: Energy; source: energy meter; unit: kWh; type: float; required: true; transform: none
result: 47.4 kWh
